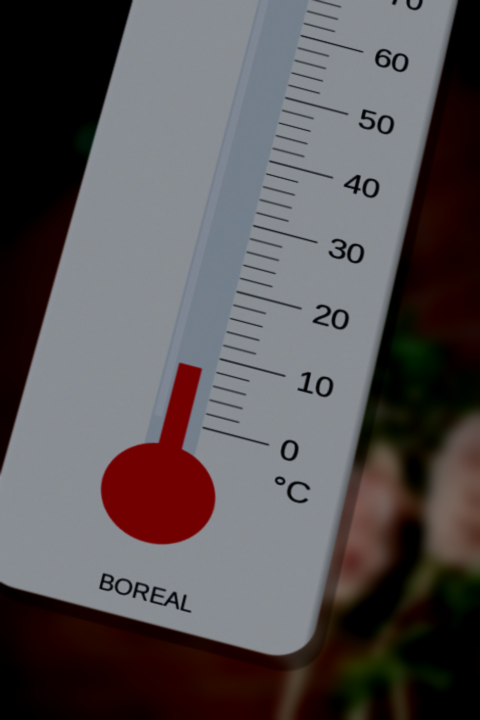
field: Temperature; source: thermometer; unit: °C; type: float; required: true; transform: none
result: 8 °C
